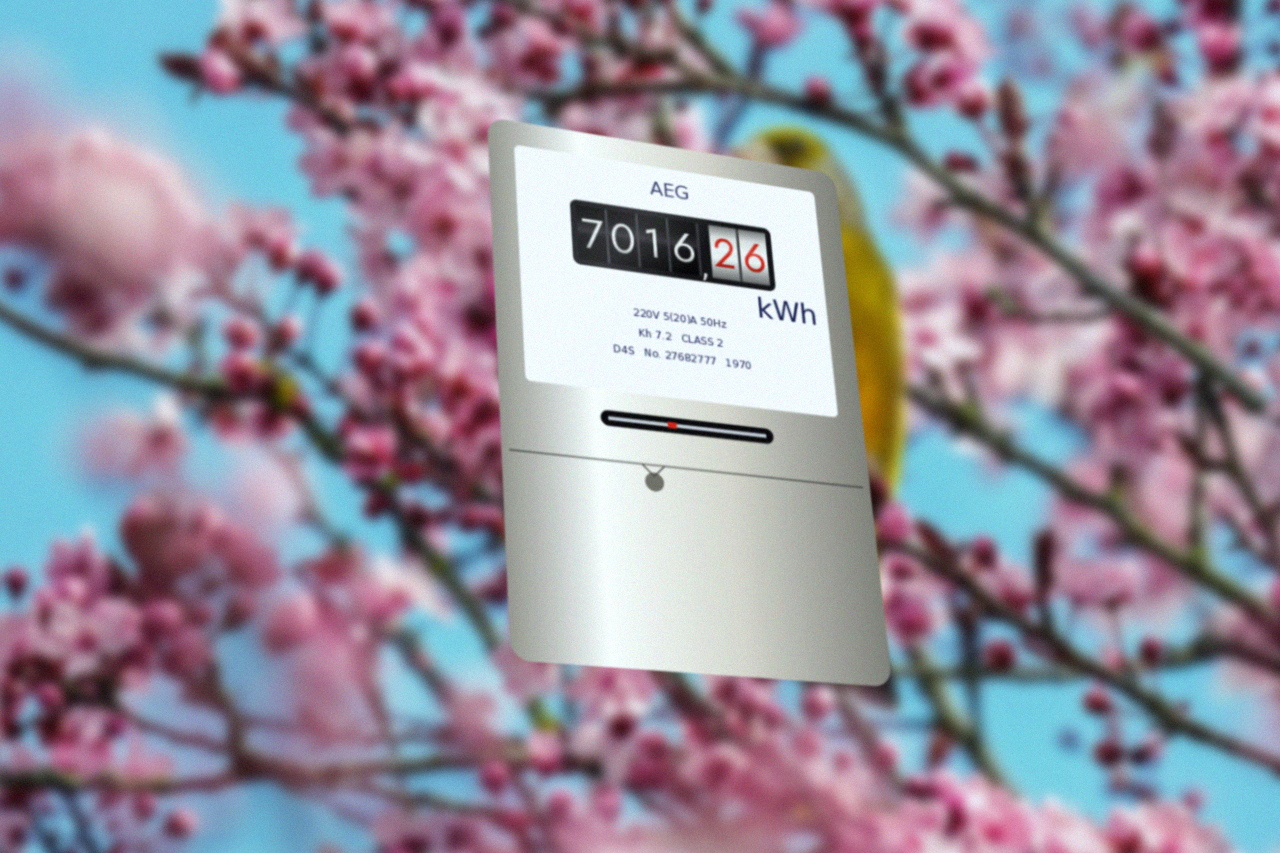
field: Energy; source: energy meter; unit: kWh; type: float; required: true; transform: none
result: 7016.26 kWh
